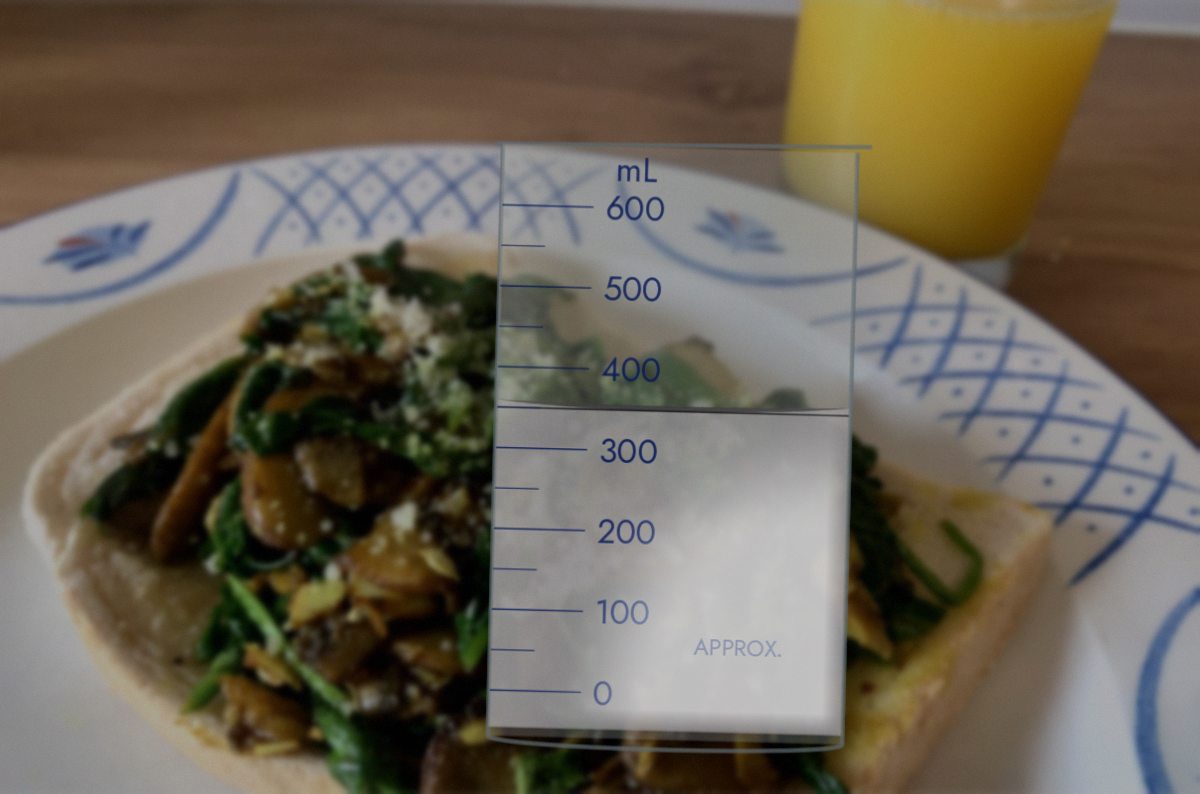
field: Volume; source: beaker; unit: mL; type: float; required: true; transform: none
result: 350 mL
